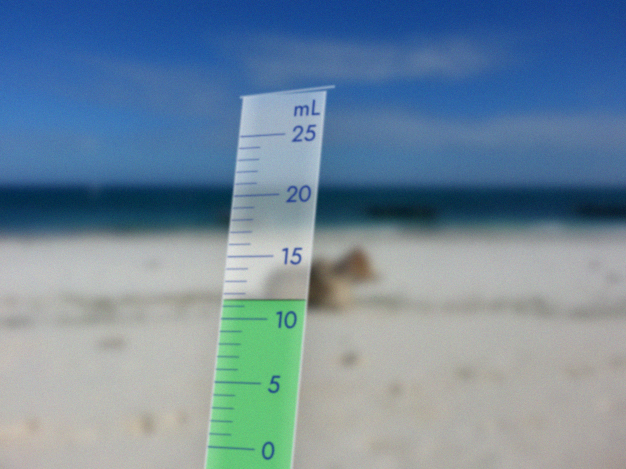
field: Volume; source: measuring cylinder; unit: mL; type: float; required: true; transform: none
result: 11.5 mL
